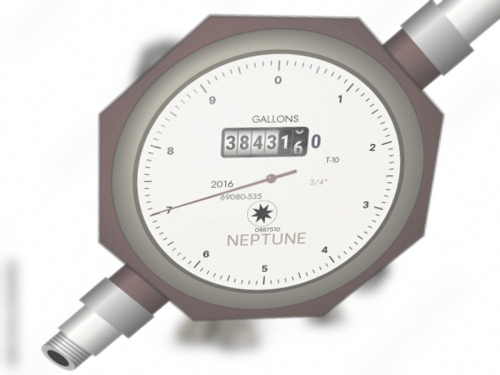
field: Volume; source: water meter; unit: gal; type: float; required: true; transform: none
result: 3843157.0 gal
